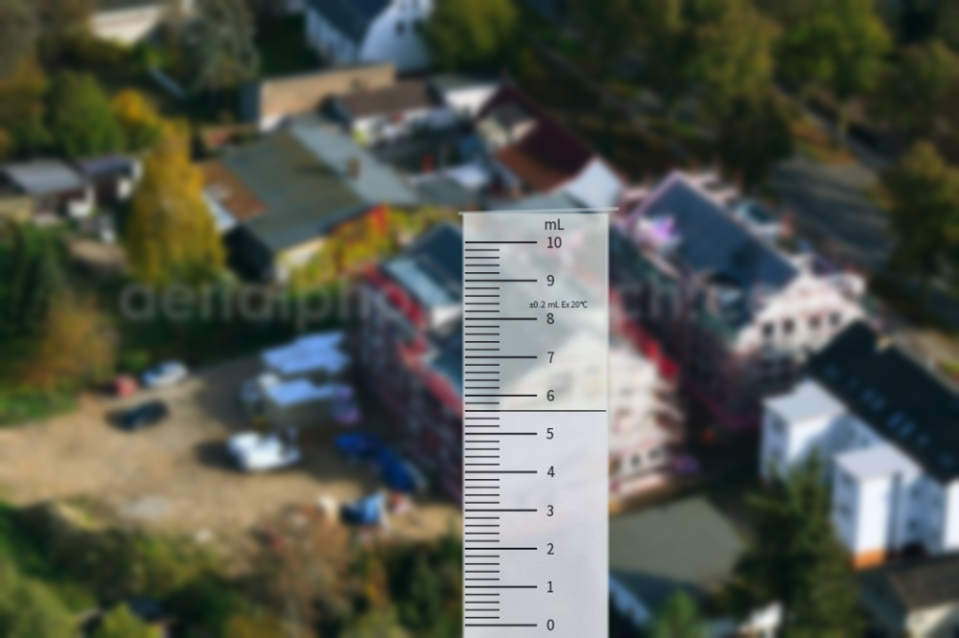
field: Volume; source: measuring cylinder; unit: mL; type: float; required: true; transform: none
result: 5.6 mL
